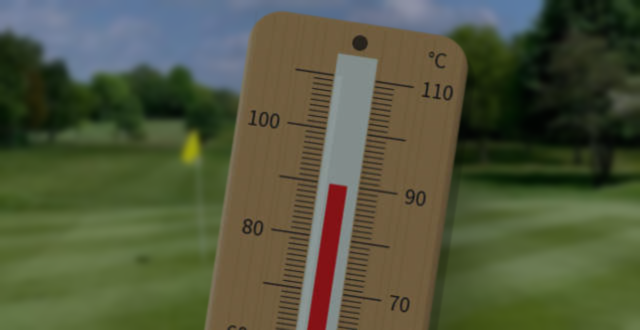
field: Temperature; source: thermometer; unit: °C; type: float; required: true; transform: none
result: 90 °C
